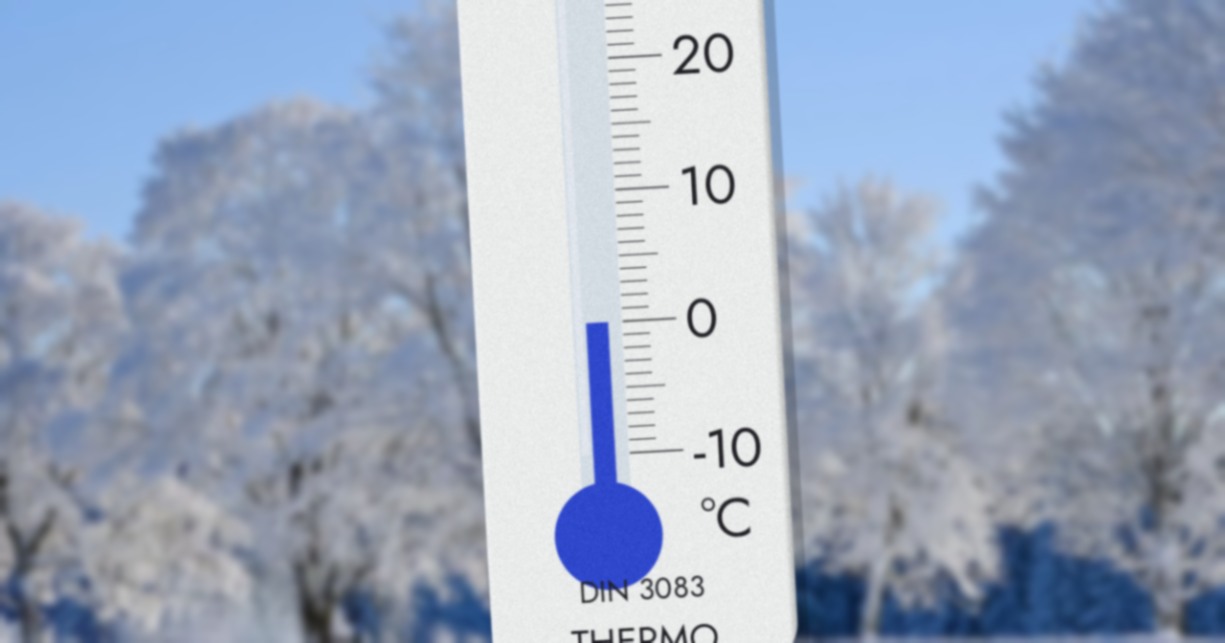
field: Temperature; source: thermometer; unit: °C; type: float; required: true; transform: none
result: 0 °C
